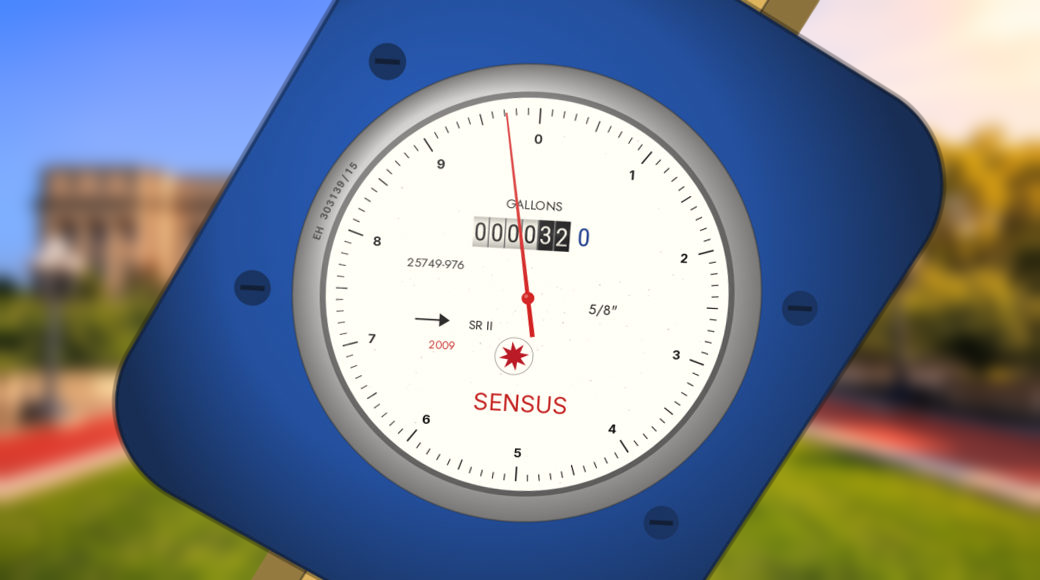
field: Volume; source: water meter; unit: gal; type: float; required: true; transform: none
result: 319.7 gal
